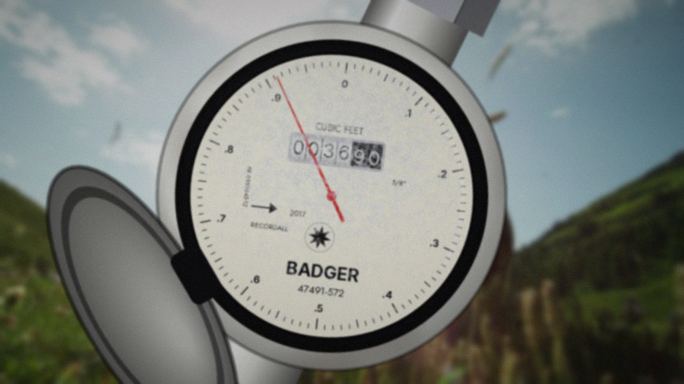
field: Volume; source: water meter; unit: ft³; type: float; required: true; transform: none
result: 3689.91 ft³
